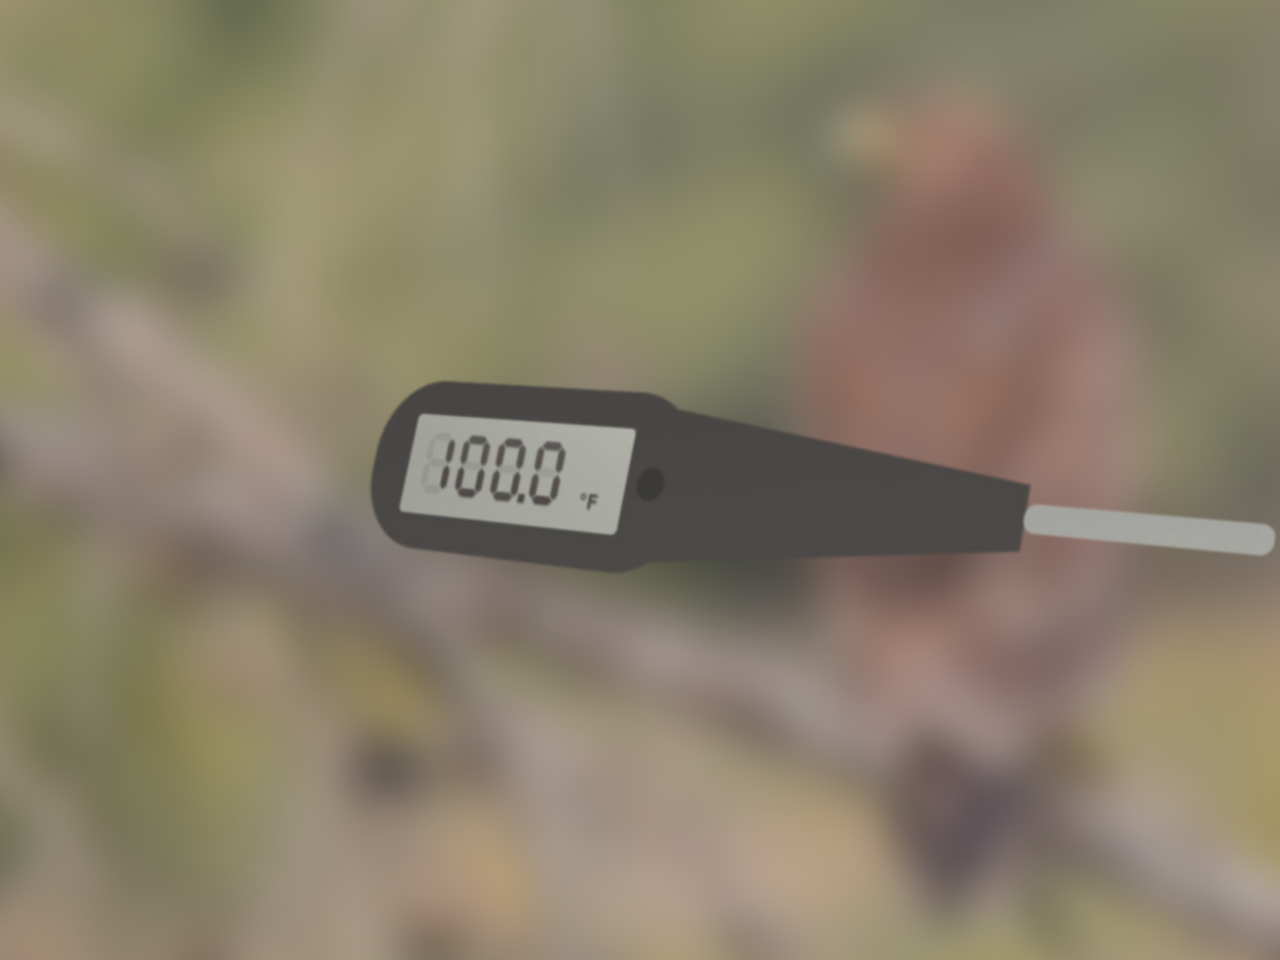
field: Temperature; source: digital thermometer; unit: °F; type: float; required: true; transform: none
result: 100.0 °F
